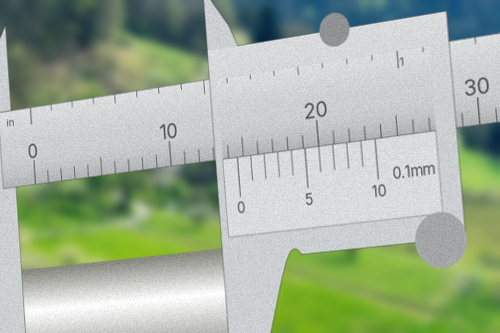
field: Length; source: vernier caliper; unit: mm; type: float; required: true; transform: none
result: 14.6 mm
